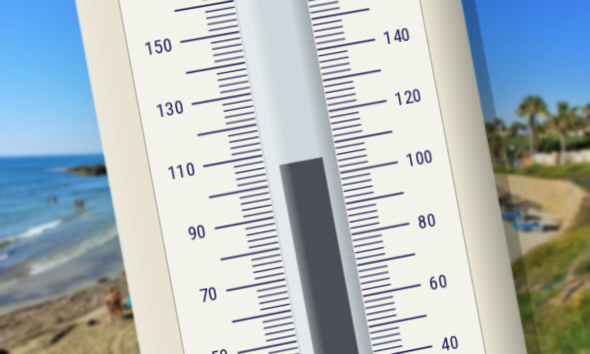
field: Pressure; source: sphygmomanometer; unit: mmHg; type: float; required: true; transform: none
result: 106 mmHg
